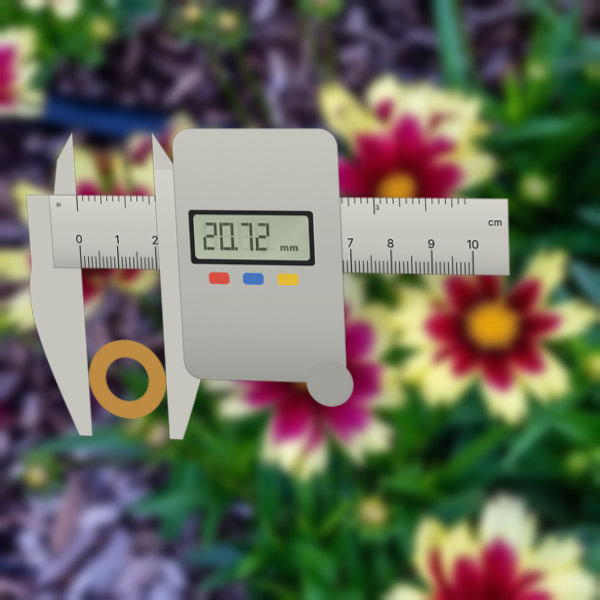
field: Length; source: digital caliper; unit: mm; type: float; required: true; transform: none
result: 20.72 mm
